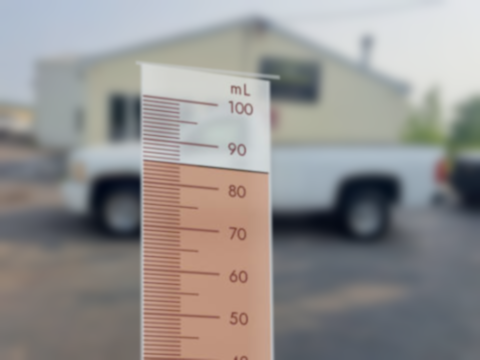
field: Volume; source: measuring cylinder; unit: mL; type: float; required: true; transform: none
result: 85 mL
